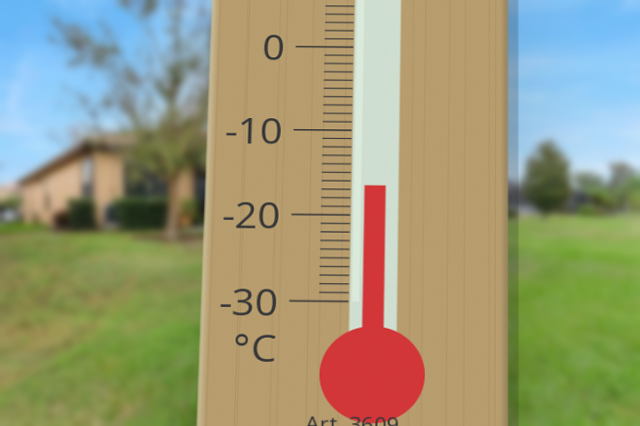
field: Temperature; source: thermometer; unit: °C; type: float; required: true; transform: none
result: -16.5 °C
